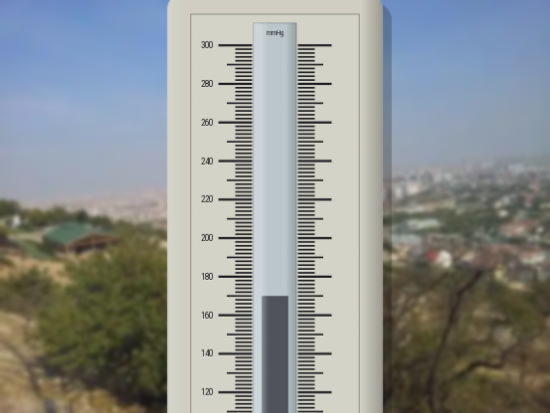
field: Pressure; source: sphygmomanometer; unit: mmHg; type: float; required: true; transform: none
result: 170 mmHg
